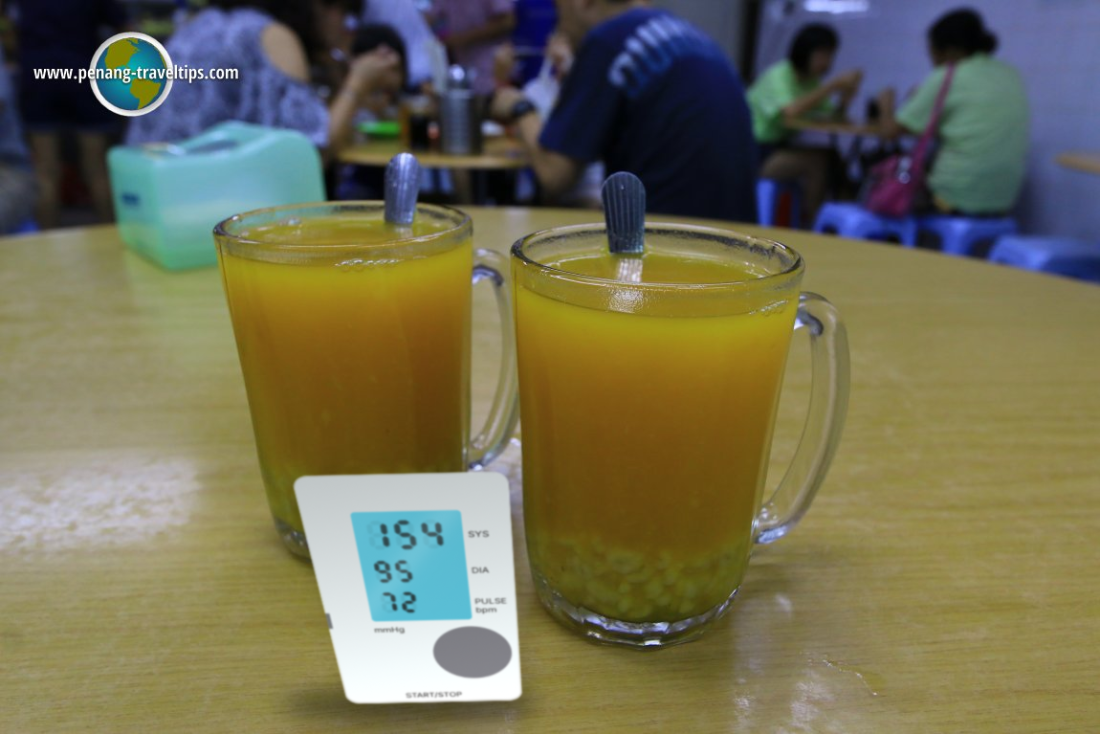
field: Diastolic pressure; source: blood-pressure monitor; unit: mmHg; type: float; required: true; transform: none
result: 95 mmHg
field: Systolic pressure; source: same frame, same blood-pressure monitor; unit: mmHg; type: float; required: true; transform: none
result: 154 mmHg
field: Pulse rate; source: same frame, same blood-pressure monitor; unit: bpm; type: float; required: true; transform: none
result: 72 bpm
